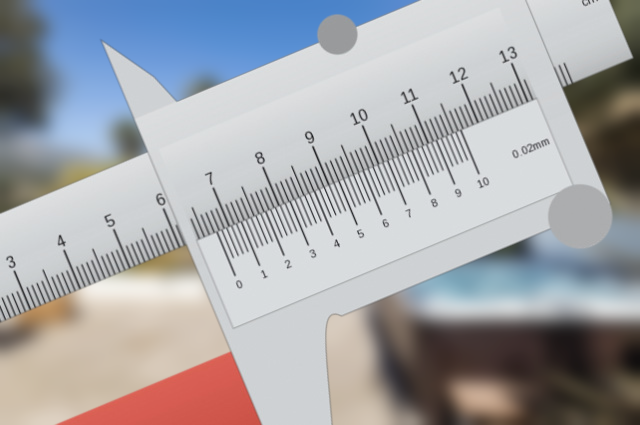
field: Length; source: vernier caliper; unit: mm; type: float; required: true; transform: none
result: 67.5 mm
